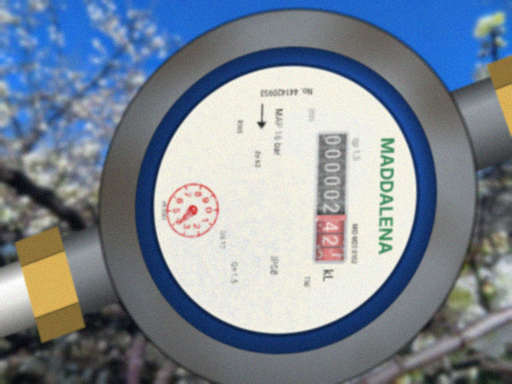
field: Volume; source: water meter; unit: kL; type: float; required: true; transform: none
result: 2.4213 kL
